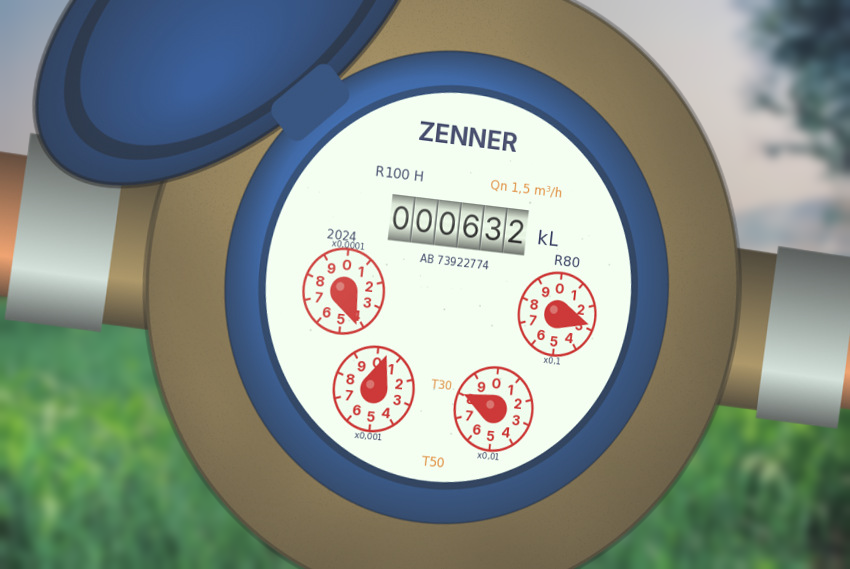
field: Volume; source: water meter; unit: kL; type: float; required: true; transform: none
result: 632.2804 kL
